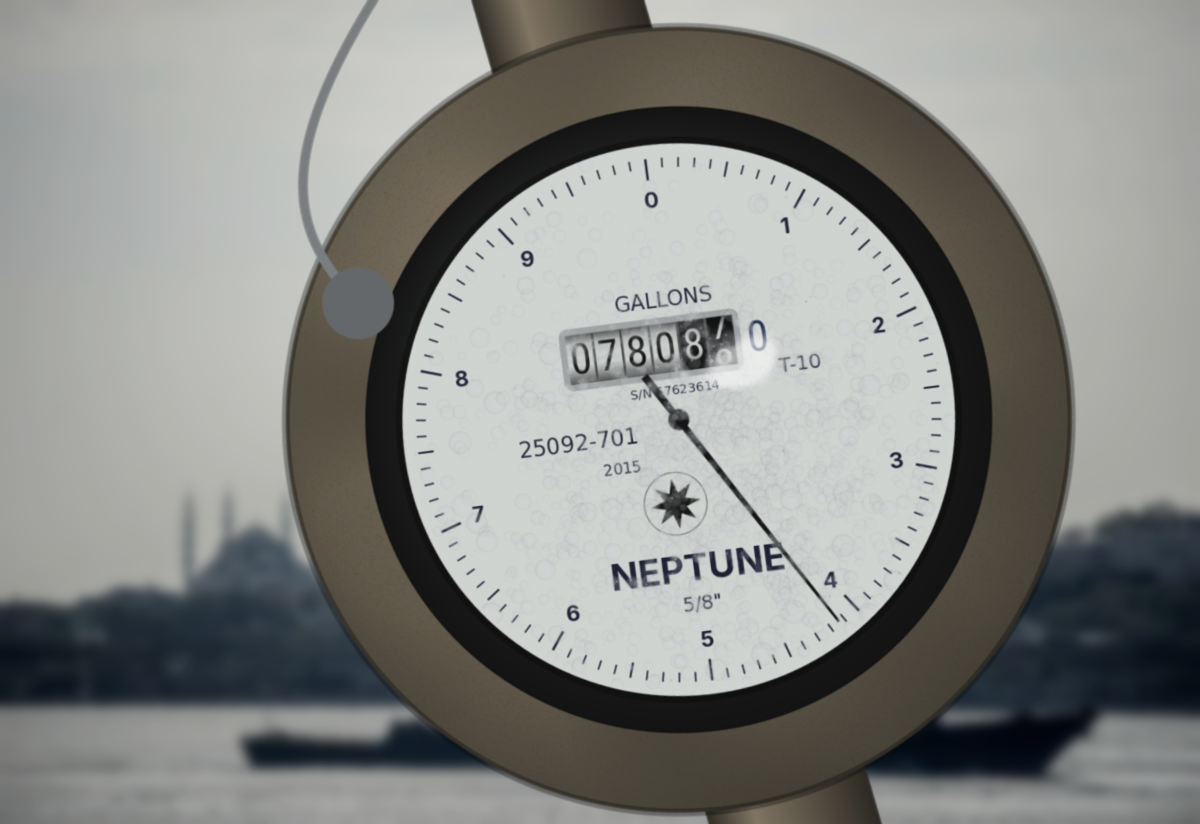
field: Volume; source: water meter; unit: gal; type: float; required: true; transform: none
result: 780874.1 gal
